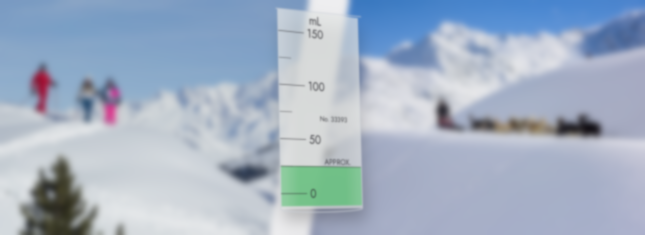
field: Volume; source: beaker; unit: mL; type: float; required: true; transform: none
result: 25 mL
